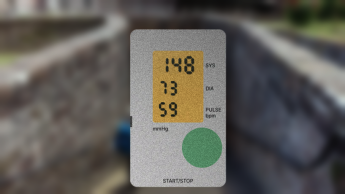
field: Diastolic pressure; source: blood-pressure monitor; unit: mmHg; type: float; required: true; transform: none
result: 73 mmHg
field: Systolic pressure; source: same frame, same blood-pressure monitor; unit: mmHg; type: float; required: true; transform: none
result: 148 mmHg
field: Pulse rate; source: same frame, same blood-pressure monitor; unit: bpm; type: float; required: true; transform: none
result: 59 bpm
